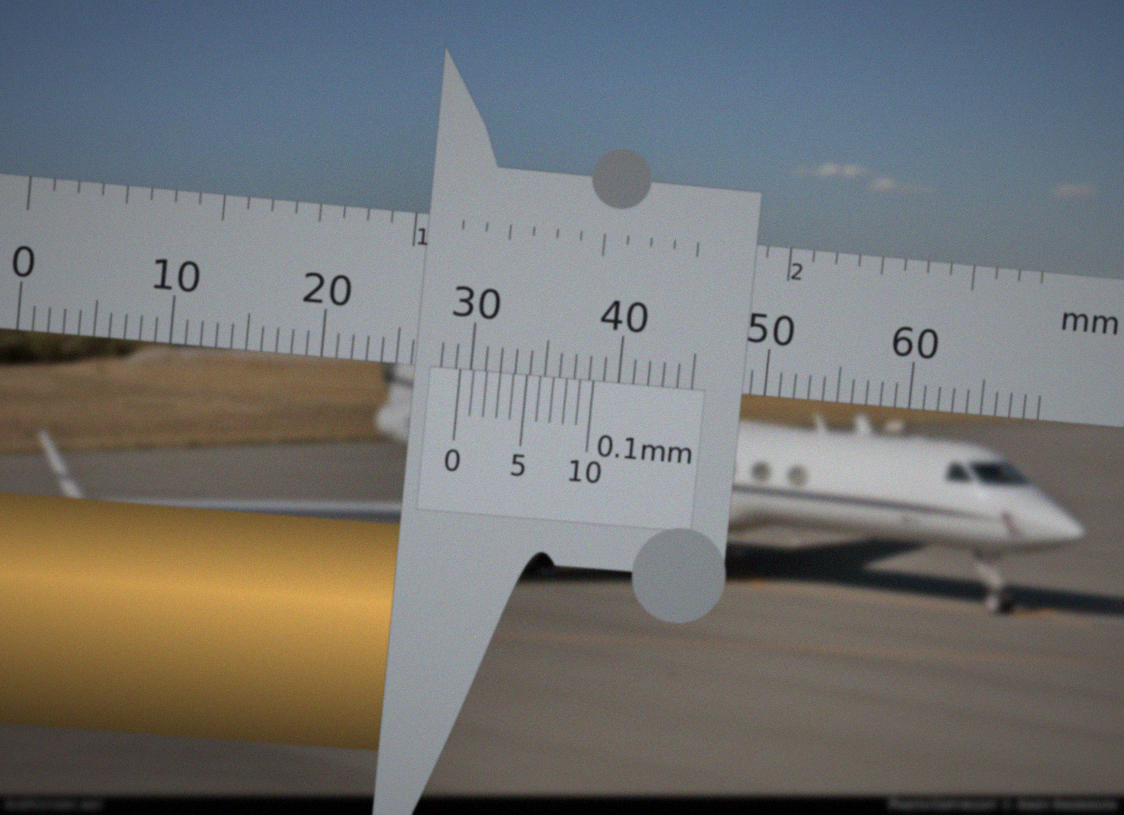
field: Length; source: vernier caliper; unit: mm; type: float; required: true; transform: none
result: 29.3 mm
